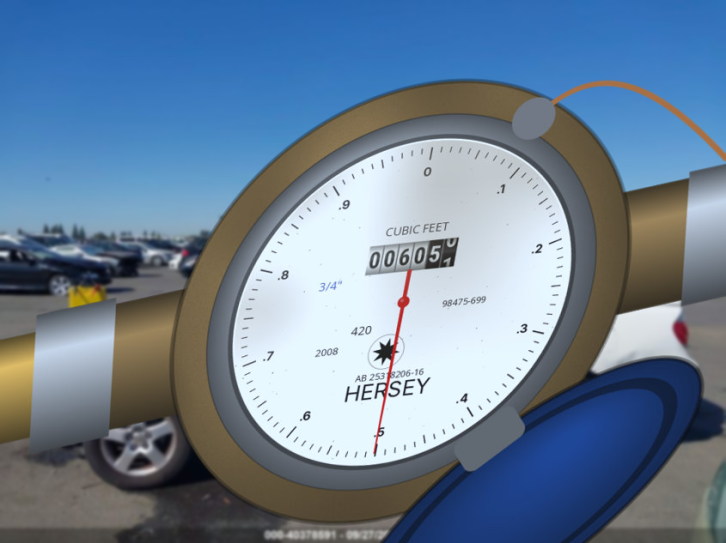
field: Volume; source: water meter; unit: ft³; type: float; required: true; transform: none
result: 6050.50 ft³
